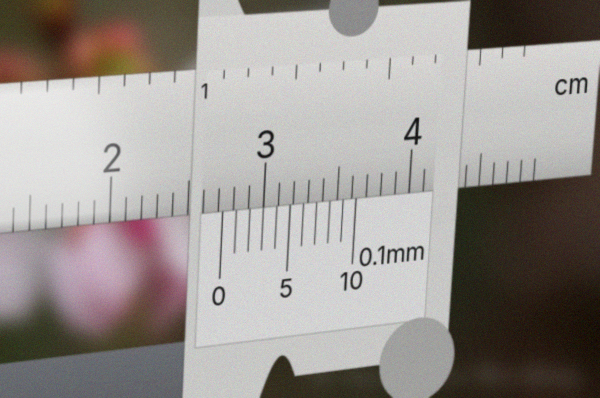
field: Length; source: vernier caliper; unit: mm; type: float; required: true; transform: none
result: 27.3 mm
